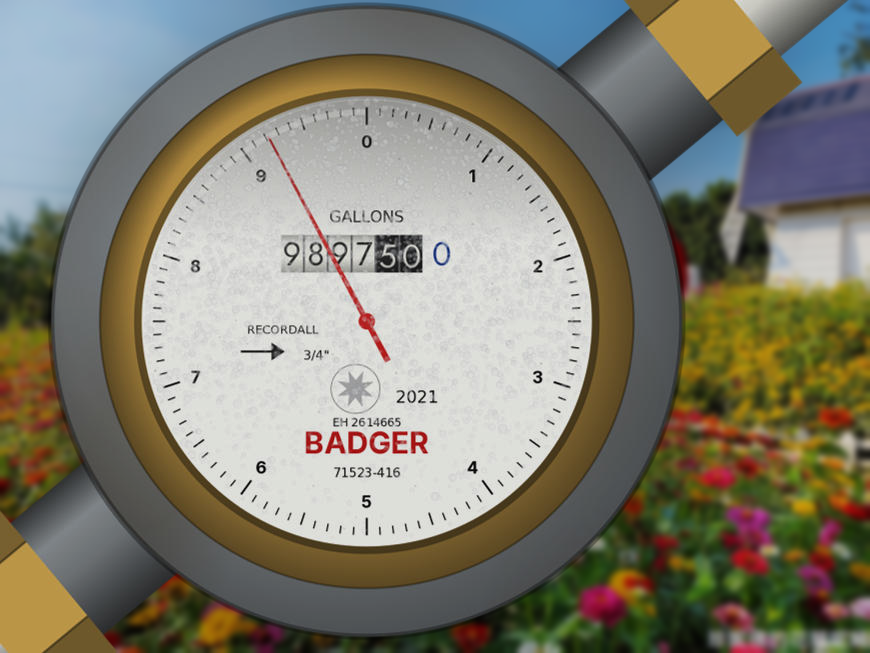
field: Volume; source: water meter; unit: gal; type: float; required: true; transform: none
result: 9897499.2 gal
